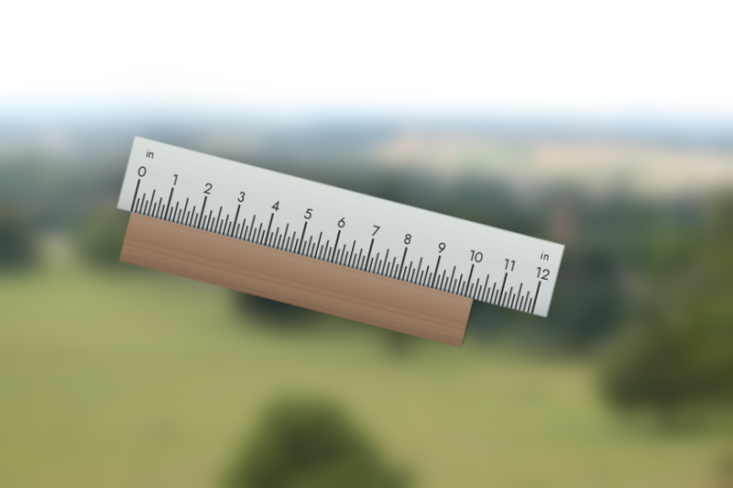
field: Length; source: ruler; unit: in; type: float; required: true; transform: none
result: 10.25 in
